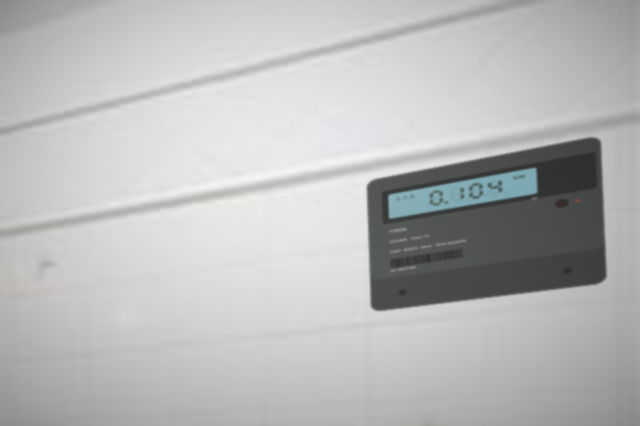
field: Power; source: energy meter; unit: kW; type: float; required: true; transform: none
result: 0.104 kW
